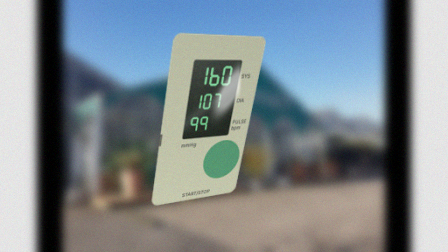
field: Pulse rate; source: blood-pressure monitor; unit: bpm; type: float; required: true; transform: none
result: 99 bpm
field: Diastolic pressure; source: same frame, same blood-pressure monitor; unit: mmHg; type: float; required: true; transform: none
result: 107 mmHg
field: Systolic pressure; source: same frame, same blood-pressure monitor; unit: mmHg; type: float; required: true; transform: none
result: 160 mmHg
